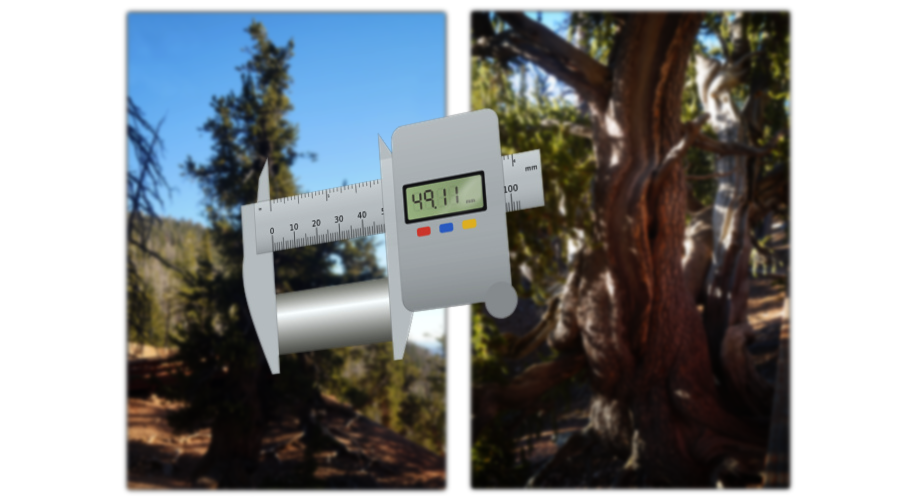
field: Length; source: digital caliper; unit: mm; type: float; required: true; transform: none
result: 49.11 mm
